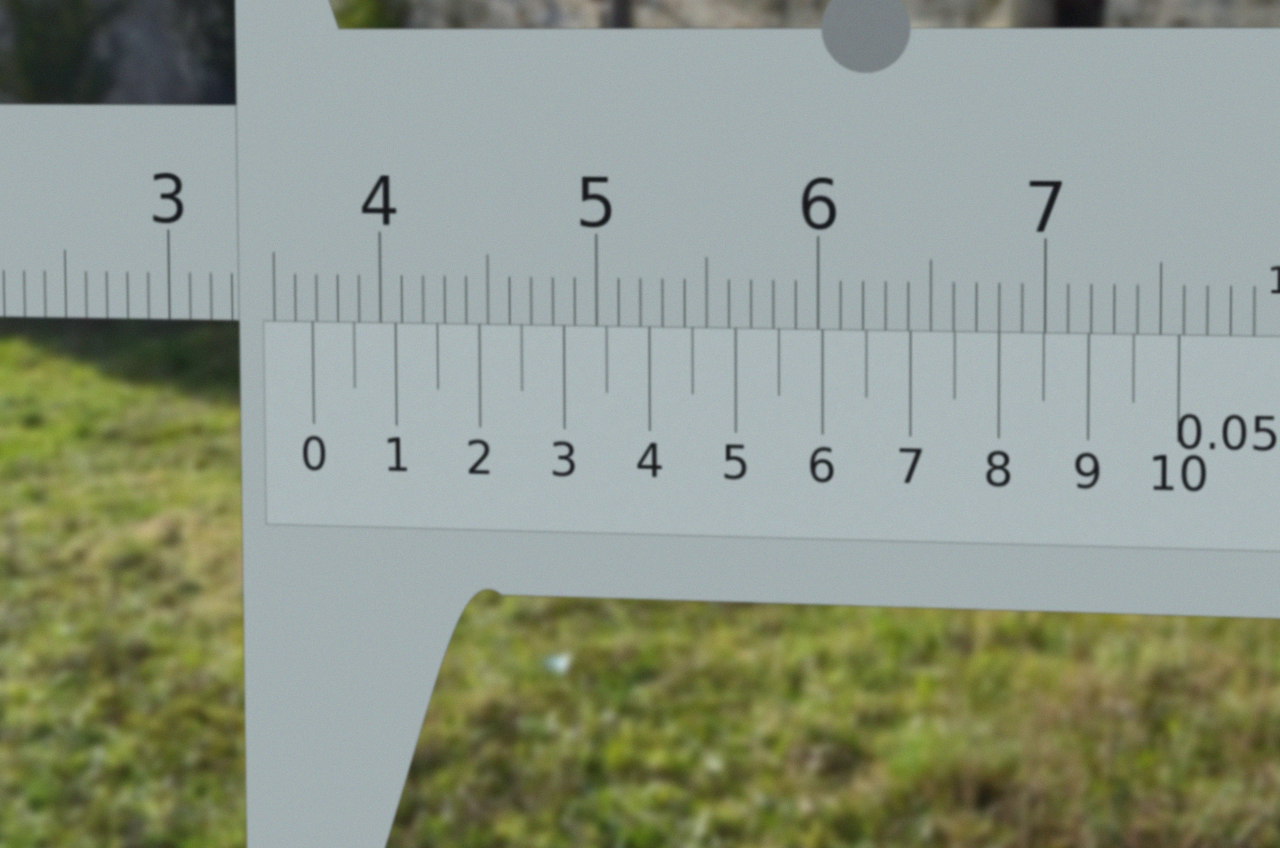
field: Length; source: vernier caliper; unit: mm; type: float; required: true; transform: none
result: 36.8 mm
